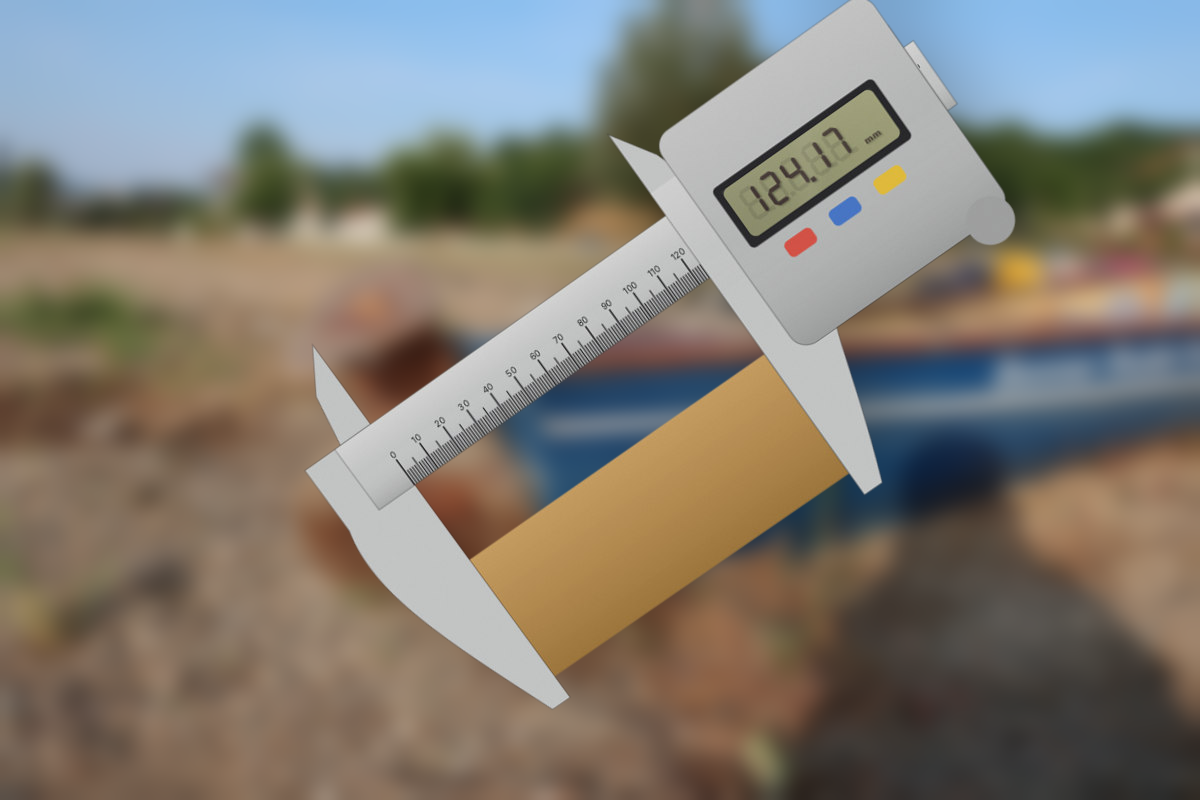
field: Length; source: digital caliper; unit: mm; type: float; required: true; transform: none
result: 124.17 mm
